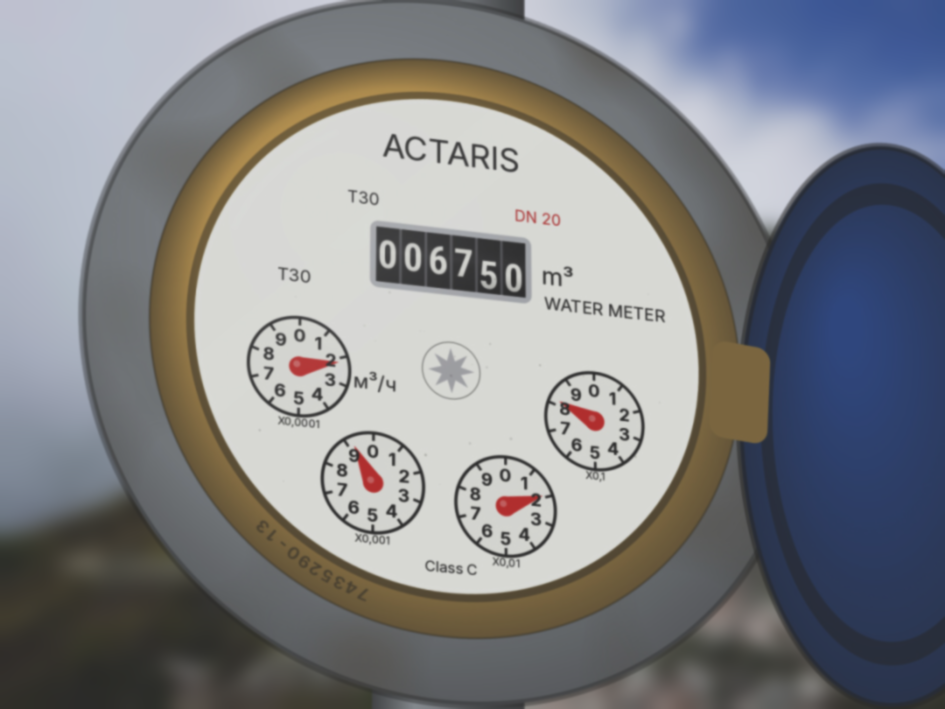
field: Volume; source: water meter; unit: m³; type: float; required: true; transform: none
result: 6749.8192 m³
